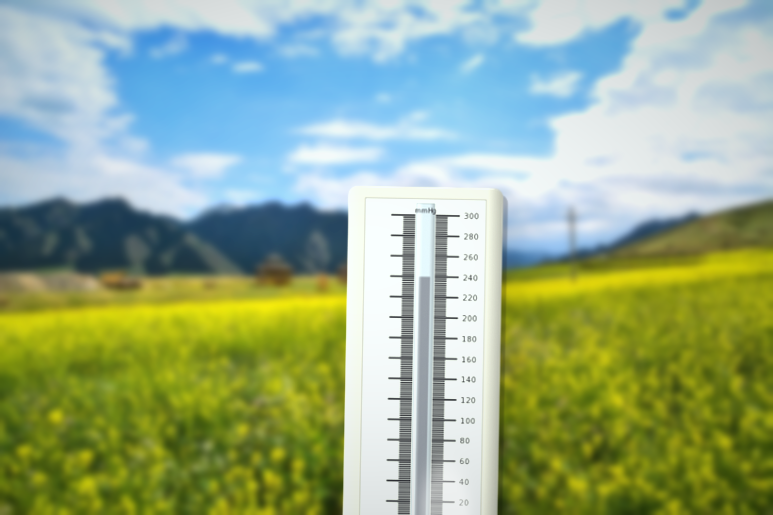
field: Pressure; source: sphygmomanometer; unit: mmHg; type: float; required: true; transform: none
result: 240 mmHg
